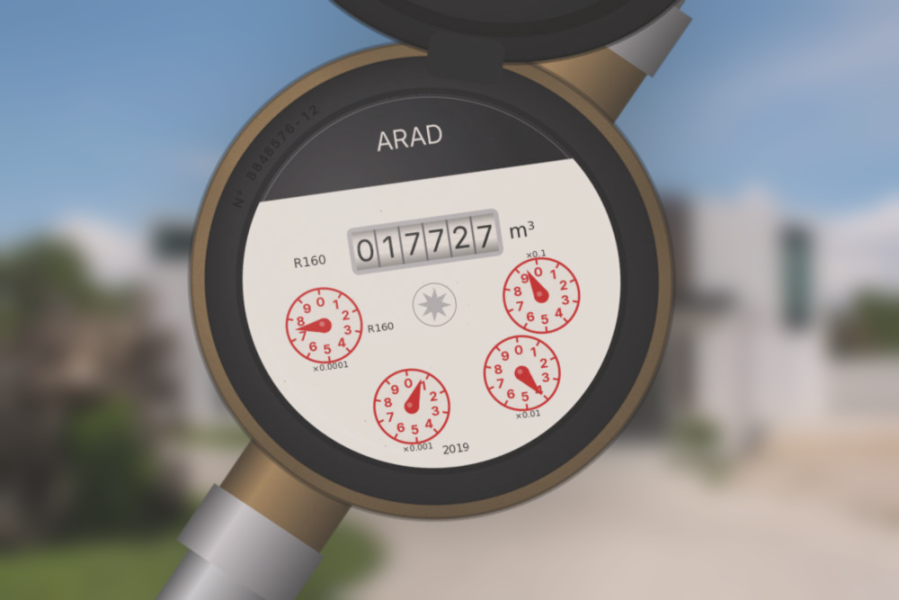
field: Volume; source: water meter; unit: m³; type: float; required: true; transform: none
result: 17726.9407 m³
